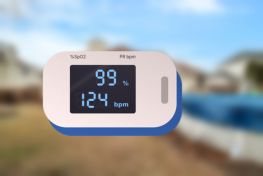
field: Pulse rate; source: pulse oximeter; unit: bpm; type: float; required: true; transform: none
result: 124 bpm
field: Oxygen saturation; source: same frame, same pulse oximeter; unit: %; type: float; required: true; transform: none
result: 99 %
